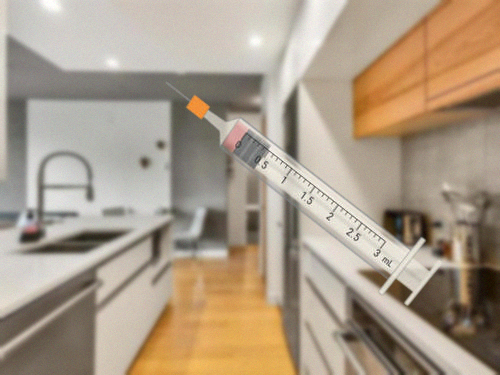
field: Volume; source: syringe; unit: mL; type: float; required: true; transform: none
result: 0 mL
